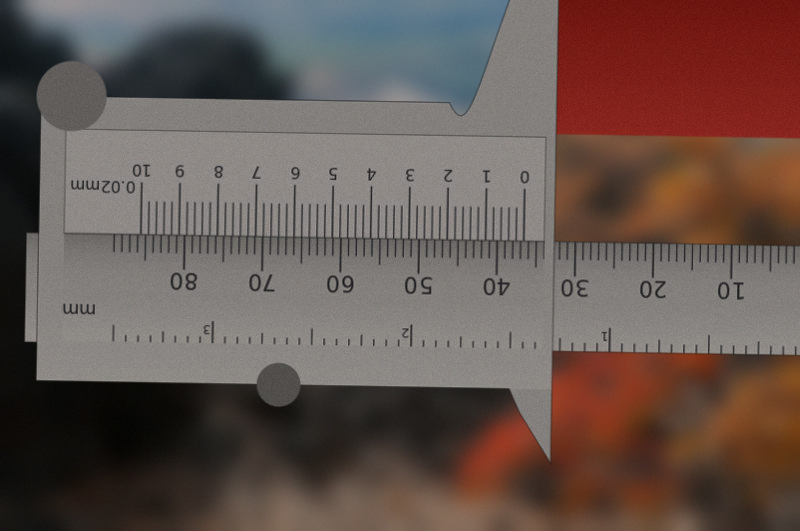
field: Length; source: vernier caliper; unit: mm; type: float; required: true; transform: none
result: 36.6 mm
